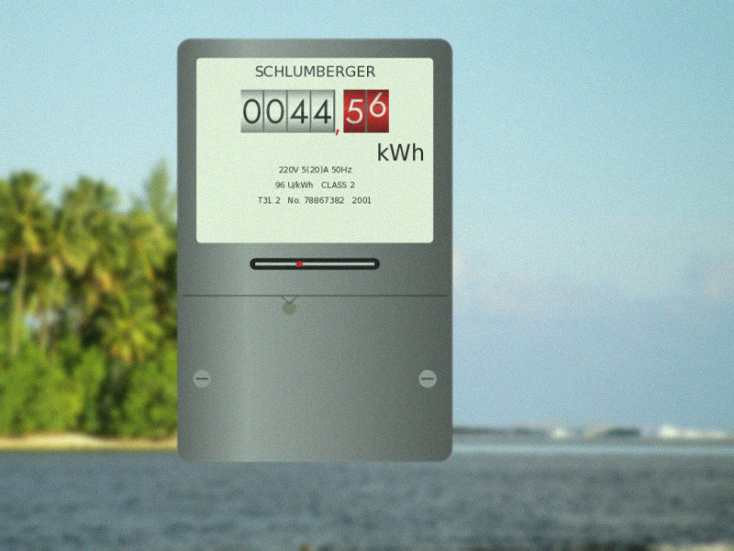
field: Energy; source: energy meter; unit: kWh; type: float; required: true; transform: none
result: 44.56 kWh
